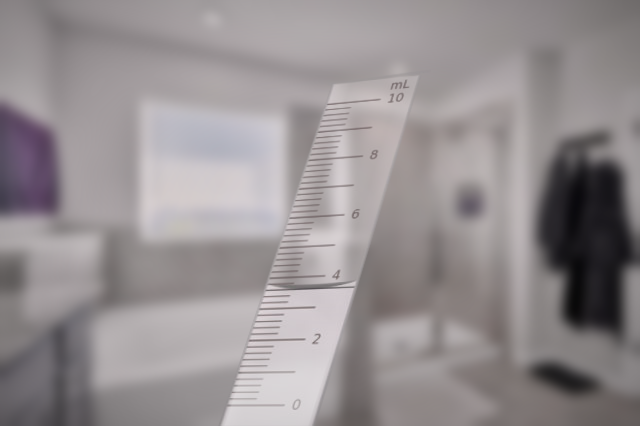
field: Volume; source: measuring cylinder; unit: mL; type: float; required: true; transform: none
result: 3.6 mL
